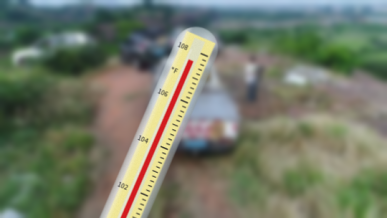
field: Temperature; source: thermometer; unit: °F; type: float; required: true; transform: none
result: 107.6 °F
